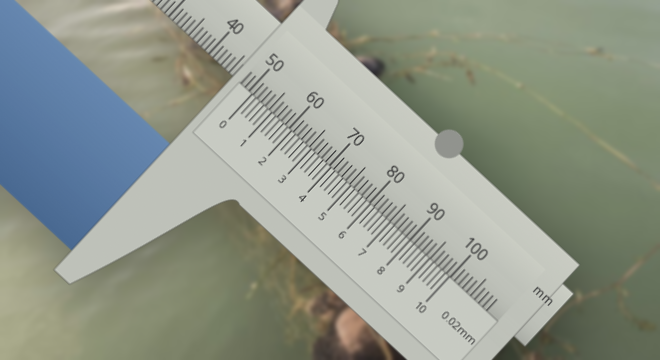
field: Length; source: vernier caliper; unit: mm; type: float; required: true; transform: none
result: 50.8 mm
